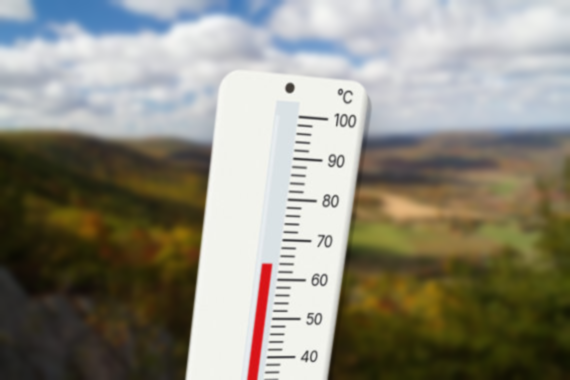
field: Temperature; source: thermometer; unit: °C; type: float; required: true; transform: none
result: 64 °C
